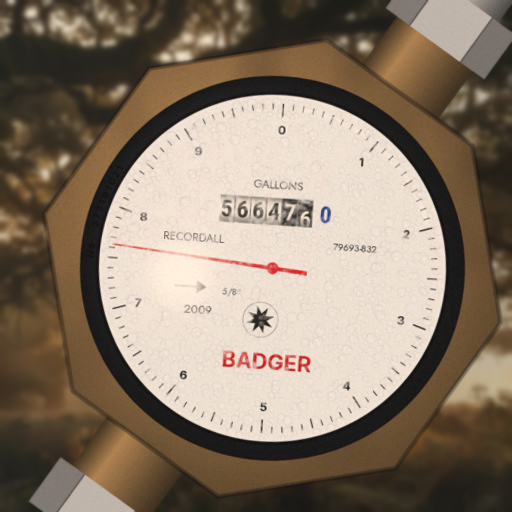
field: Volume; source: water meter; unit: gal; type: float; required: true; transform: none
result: 5664757.6 gal
